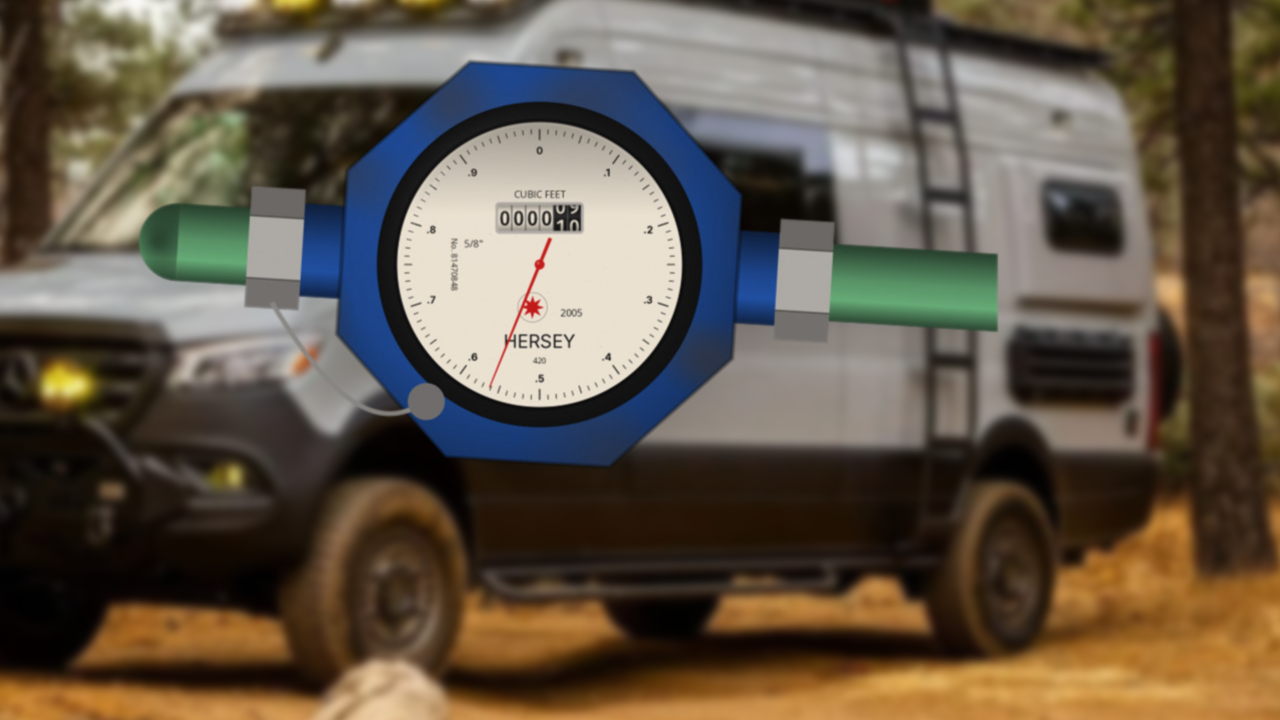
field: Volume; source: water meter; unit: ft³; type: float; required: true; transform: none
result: 9.56 ft³
